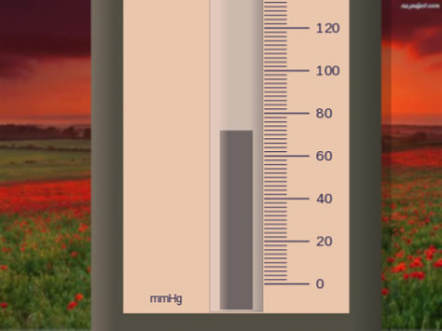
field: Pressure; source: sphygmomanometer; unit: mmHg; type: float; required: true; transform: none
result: 72 mmHg
